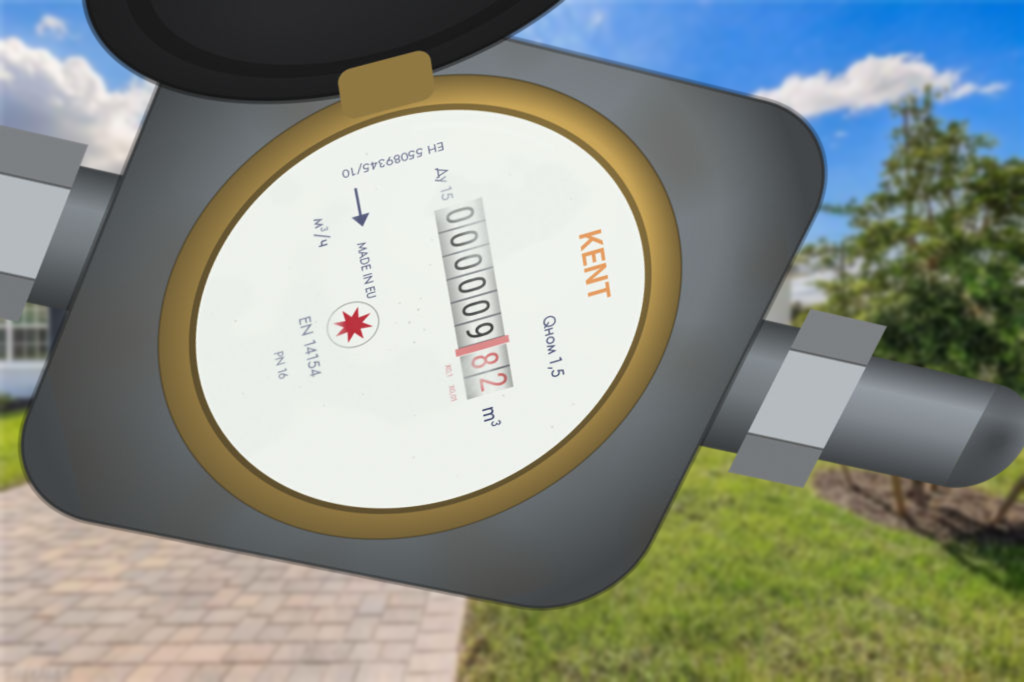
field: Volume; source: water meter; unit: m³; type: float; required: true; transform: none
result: 9.82 m³
